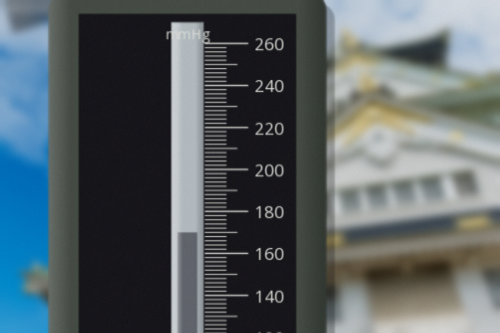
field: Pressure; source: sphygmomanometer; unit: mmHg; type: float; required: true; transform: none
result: 170 mmHg
